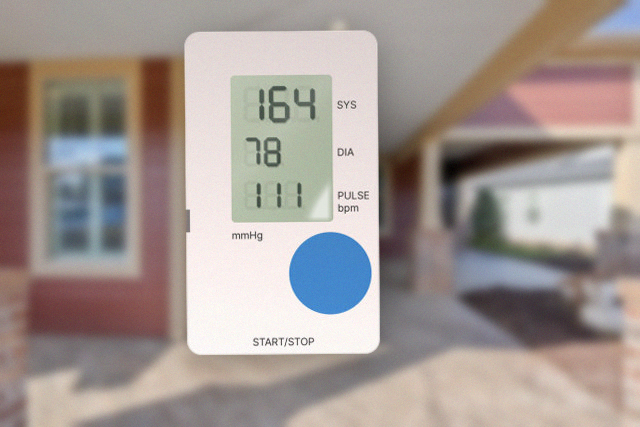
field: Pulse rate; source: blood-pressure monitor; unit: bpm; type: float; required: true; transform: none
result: 111 bpm
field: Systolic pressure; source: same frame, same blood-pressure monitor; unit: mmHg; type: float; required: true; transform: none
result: 164 mmHg
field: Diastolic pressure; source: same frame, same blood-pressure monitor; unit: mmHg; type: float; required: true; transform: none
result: 78 mmHg
